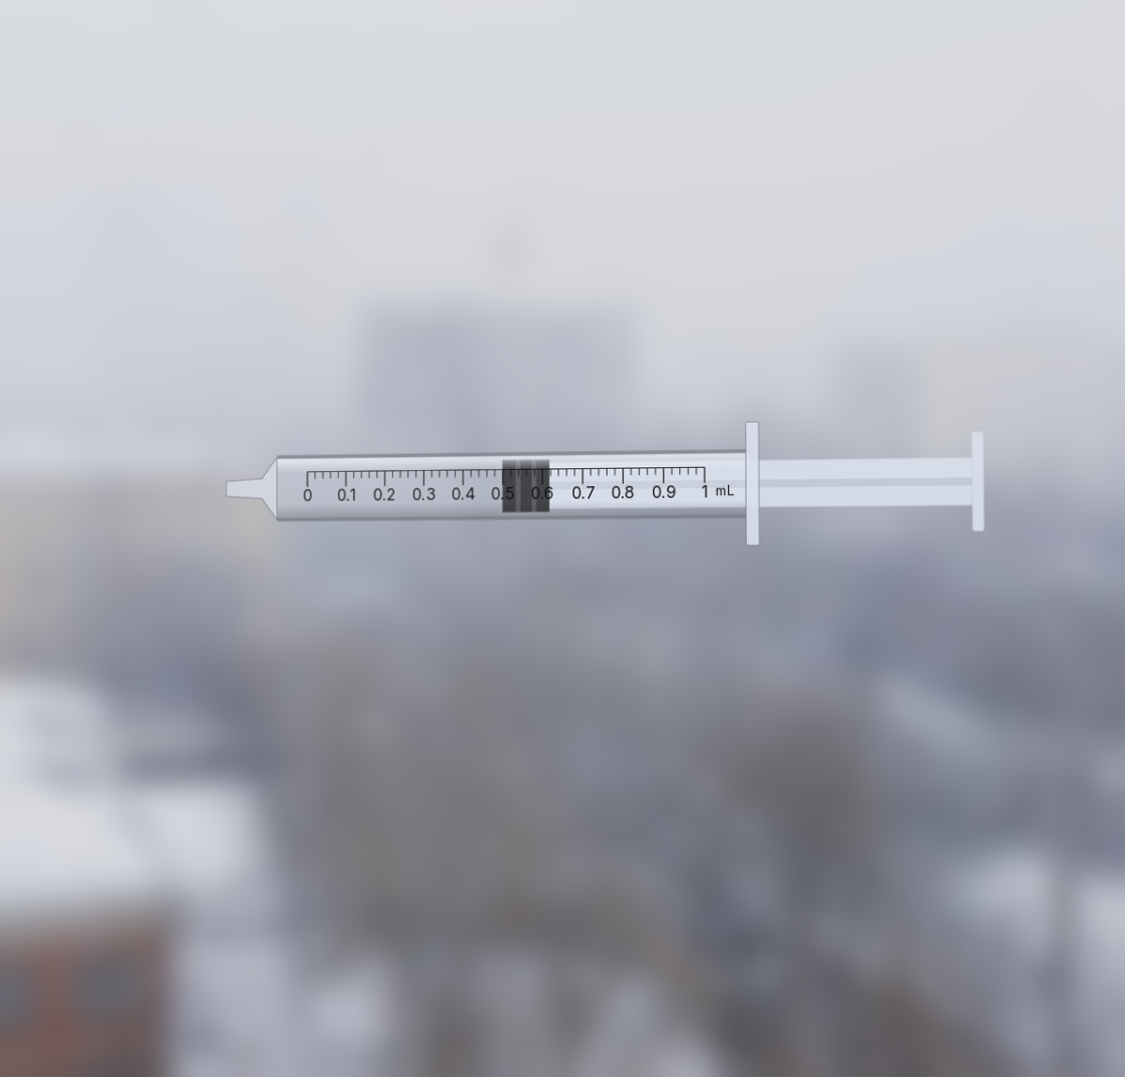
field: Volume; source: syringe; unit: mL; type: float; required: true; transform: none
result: 0.5 mL
